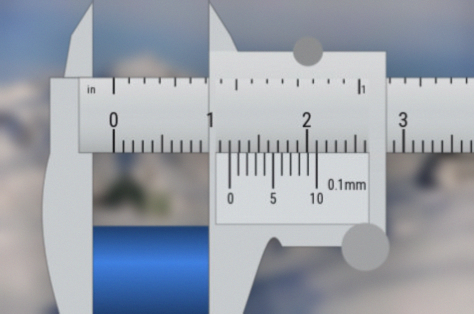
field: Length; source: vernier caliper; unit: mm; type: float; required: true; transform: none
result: 12.0 mm
